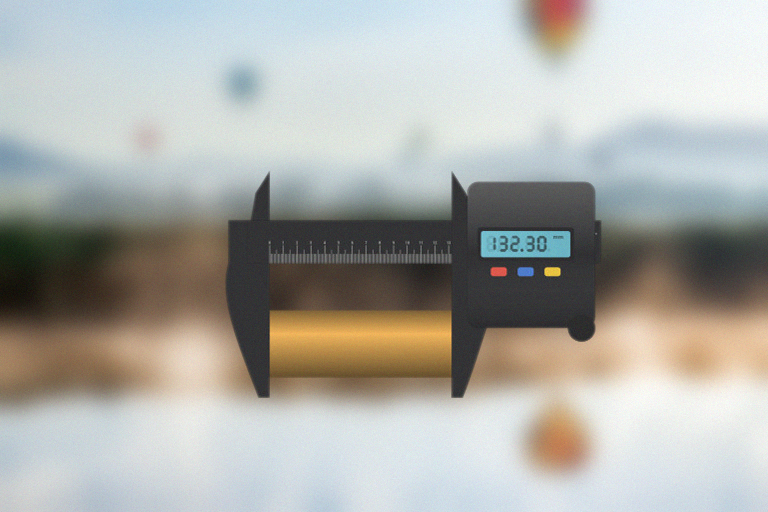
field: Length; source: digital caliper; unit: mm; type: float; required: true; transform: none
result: 132.30 mm
